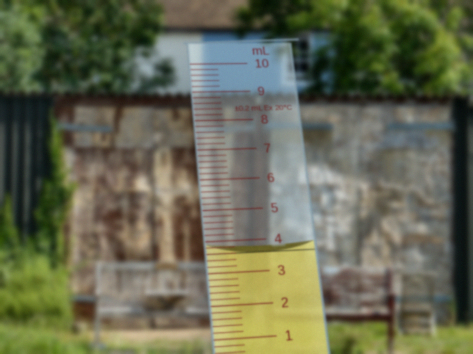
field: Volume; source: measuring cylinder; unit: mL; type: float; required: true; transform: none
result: 3.6 mL
